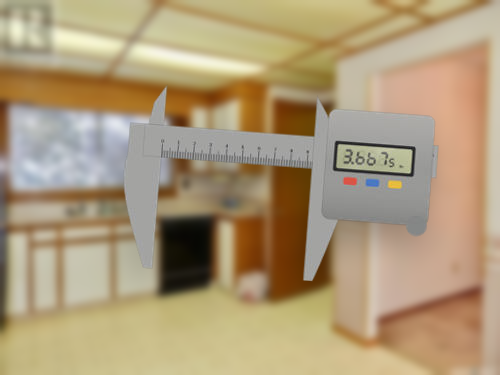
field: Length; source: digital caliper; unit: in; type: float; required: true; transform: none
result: 3.6675 in
